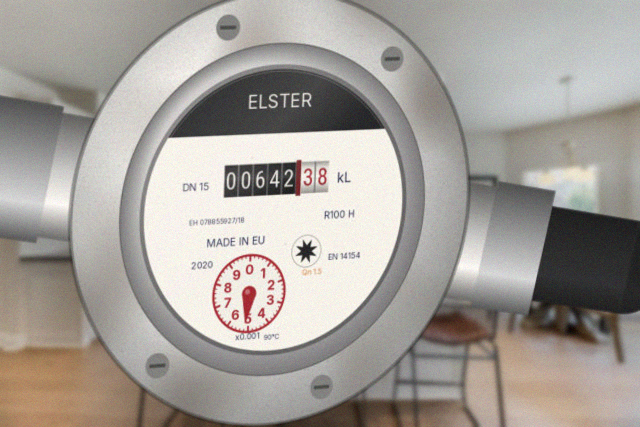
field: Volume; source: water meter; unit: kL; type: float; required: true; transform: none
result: 642.385 kL
